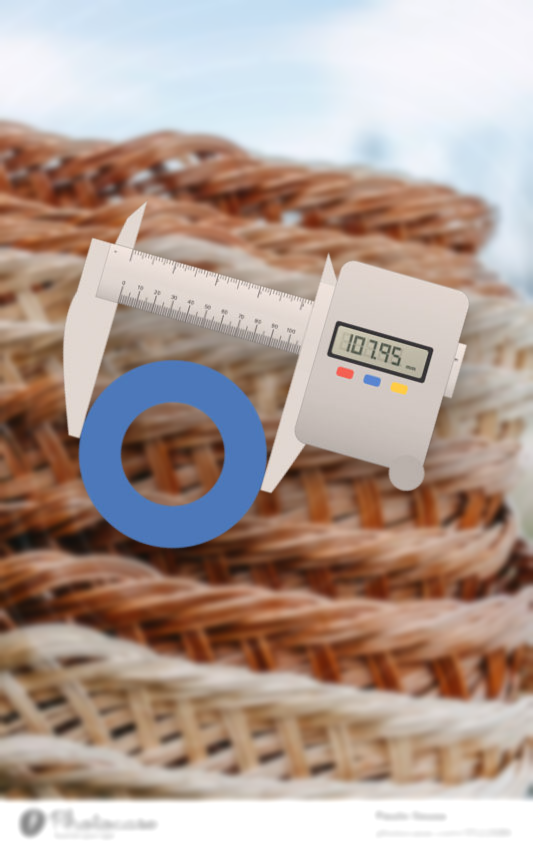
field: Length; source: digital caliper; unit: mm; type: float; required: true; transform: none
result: 107.95 mm
